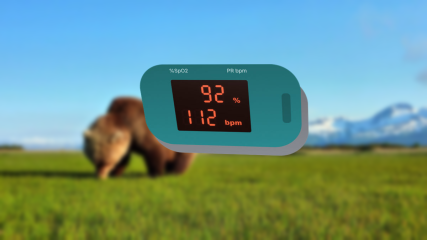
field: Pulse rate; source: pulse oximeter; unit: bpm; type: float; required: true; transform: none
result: 112 bpm
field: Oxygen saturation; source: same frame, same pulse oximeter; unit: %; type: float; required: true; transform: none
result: 92 %
